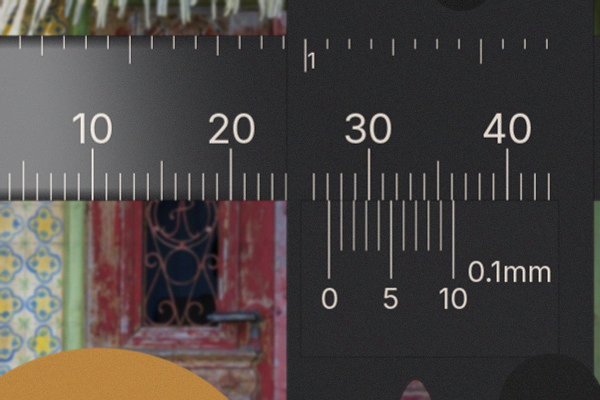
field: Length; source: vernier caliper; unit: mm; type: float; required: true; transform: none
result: 27.1 mm
